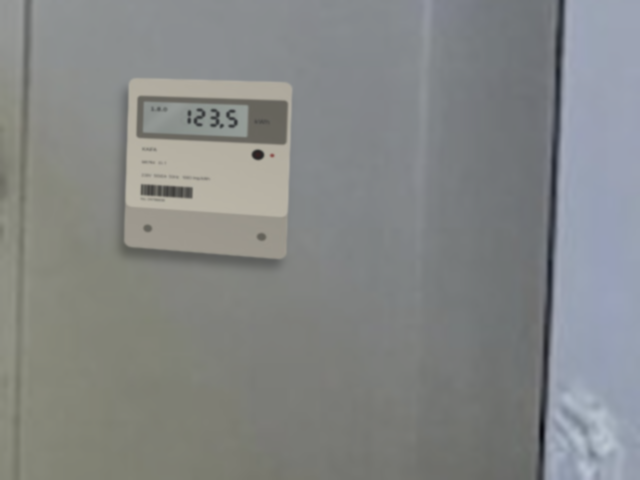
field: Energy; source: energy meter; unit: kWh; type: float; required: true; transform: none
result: 123.5 kWh
